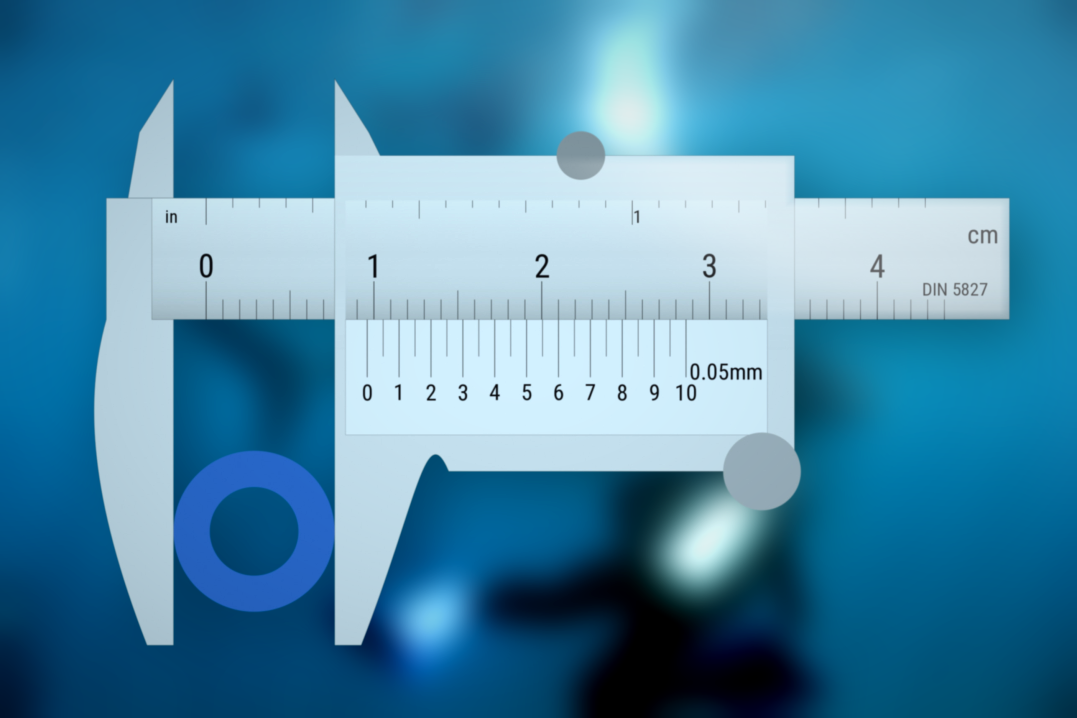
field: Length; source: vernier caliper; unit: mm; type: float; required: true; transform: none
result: 9.6 mm
